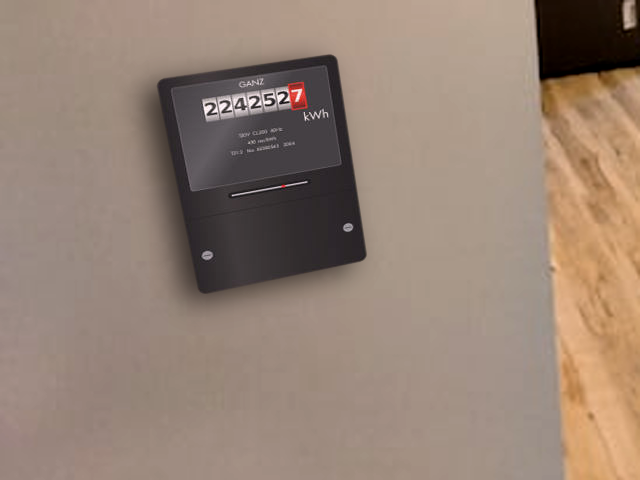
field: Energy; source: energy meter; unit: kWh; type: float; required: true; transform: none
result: 224252.7 kWh
